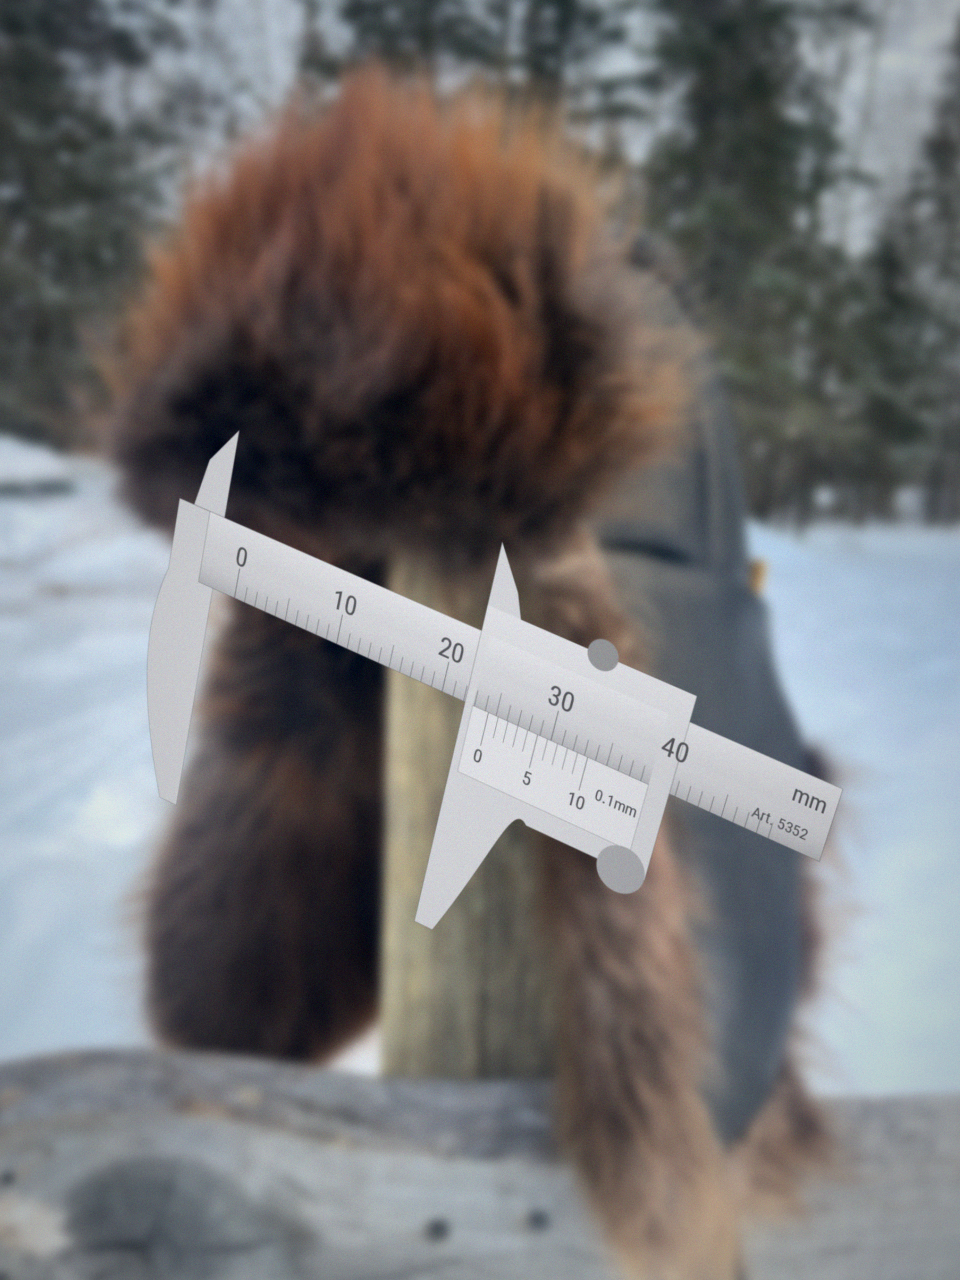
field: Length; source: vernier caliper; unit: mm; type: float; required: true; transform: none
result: 24.3 mm
